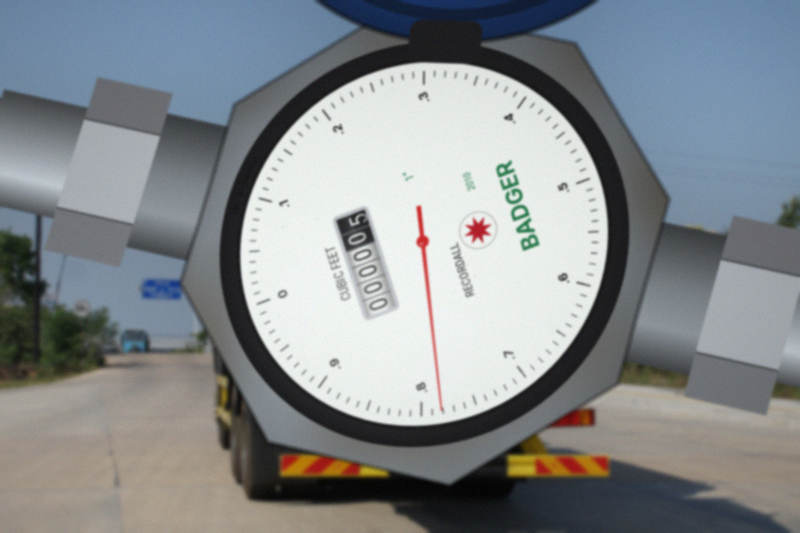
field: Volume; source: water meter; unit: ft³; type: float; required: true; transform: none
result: 4.78 ft³
